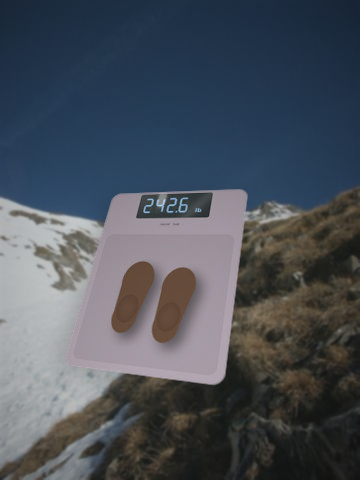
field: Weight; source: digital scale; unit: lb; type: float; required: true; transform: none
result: 242.6 lb
